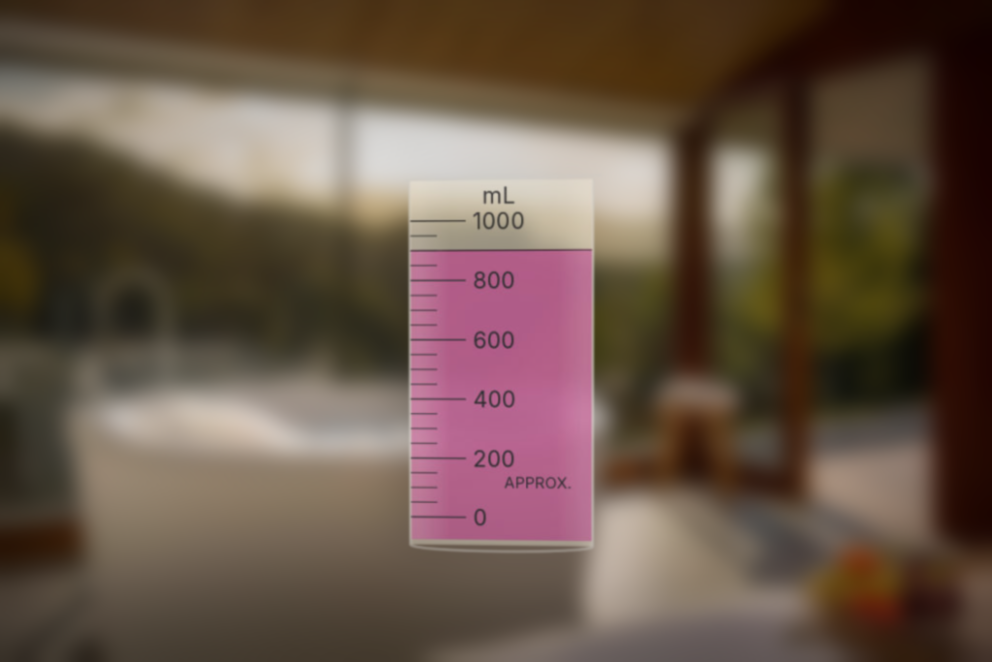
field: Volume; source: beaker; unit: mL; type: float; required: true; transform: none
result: 900 mL
